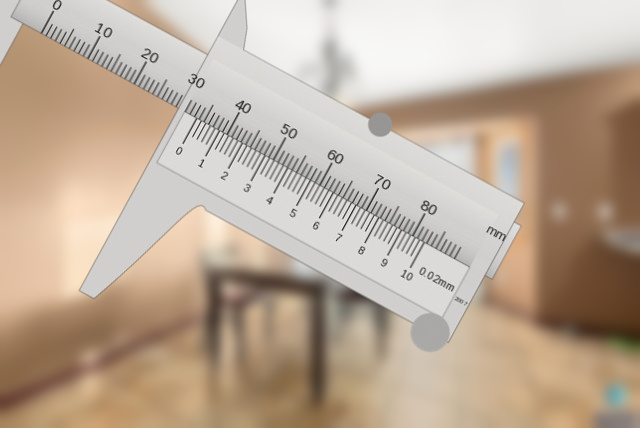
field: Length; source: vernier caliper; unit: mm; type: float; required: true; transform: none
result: 33.5 mm
